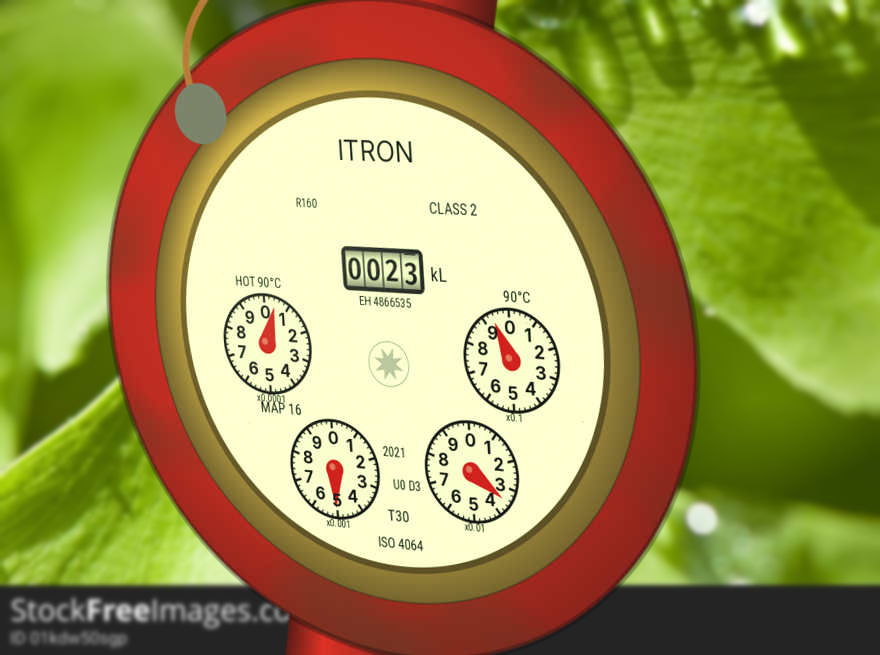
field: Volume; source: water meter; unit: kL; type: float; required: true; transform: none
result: 22.9350 kL
